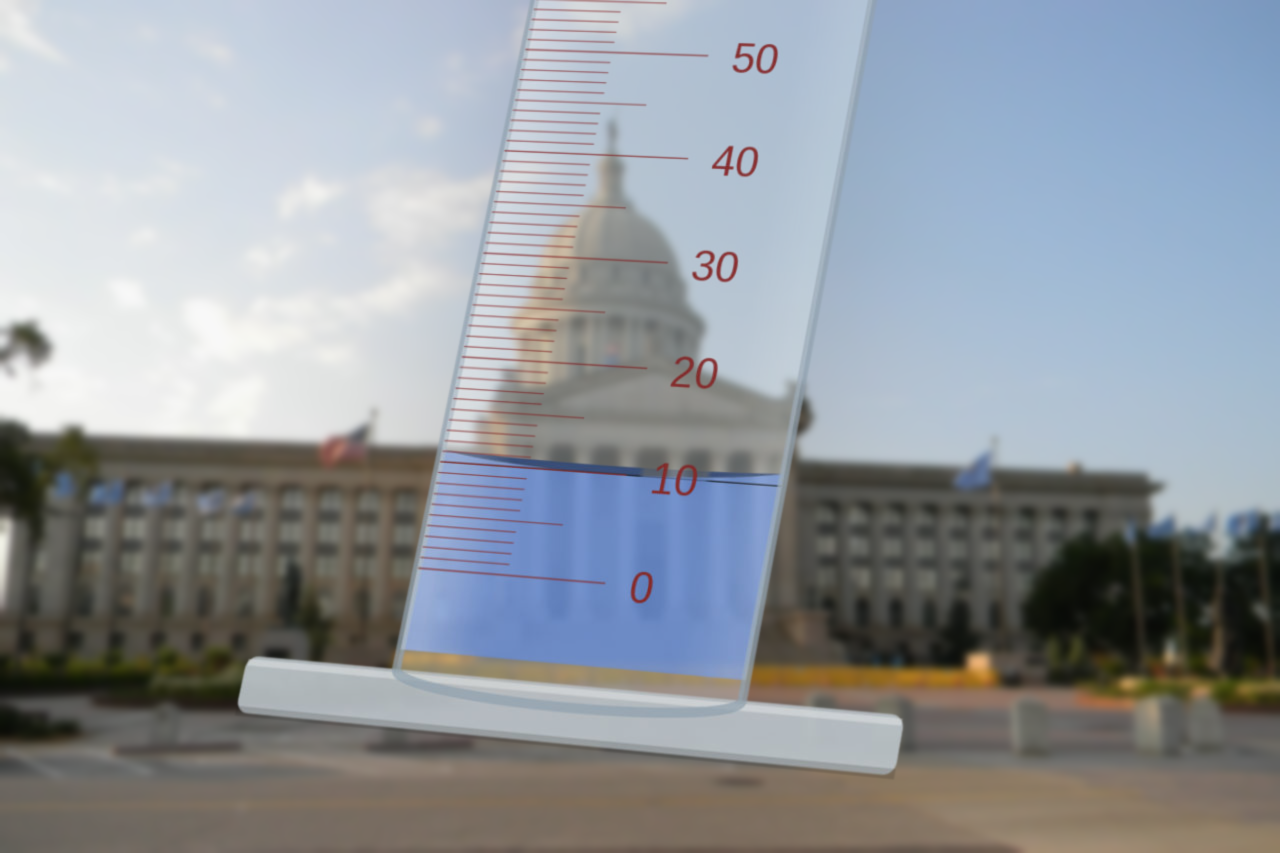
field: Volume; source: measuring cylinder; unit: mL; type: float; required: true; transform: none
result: 10 mL
